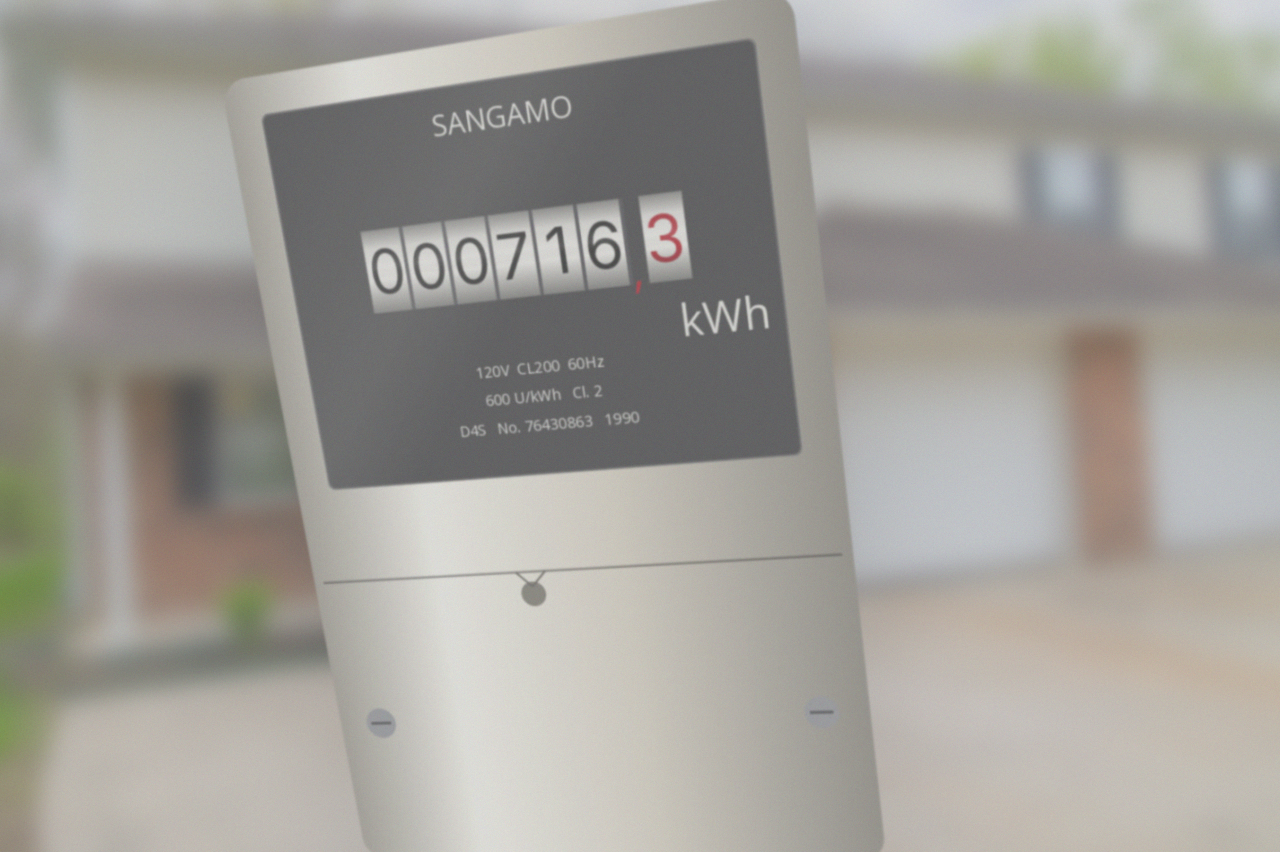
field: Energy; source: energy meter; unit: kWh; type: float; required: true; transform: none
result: 716.3 kWh
